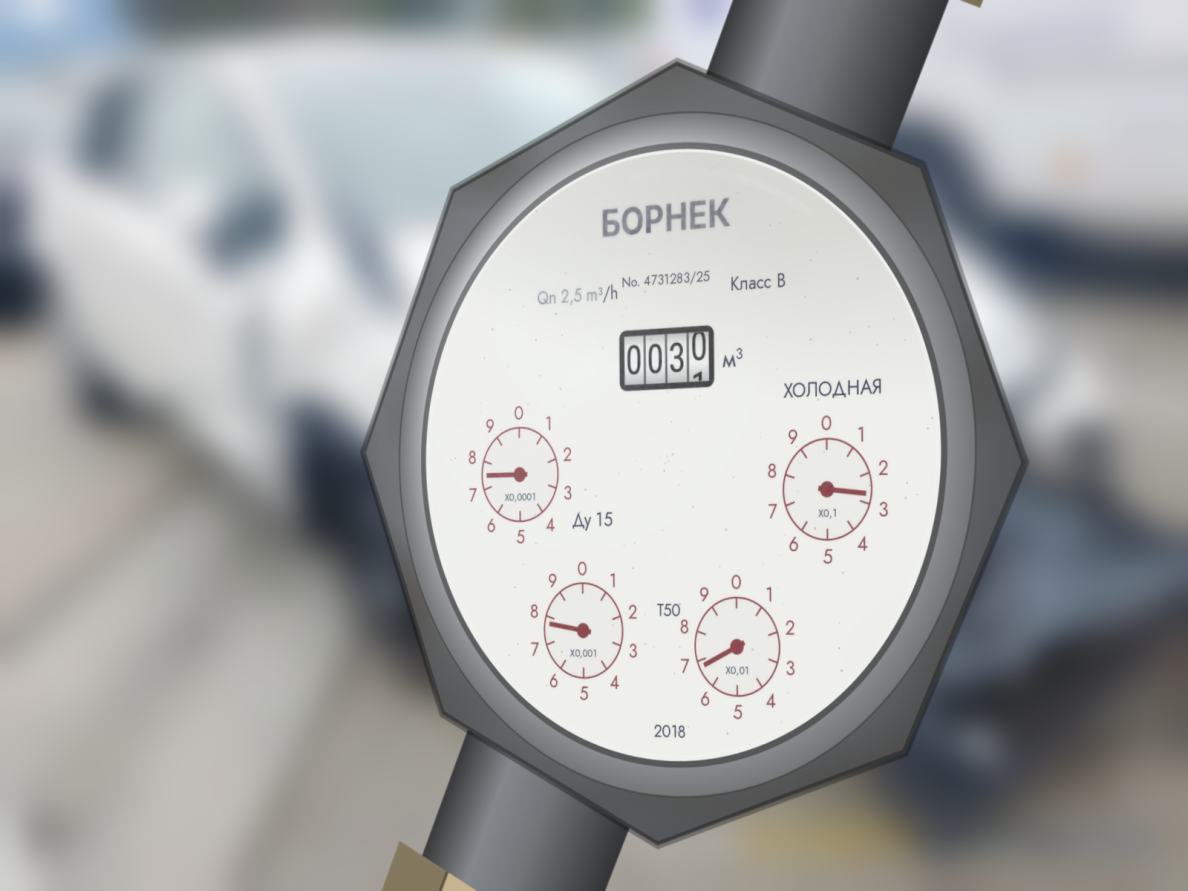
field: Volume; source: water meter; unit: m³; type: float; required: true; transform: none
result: 30.2677 m³
